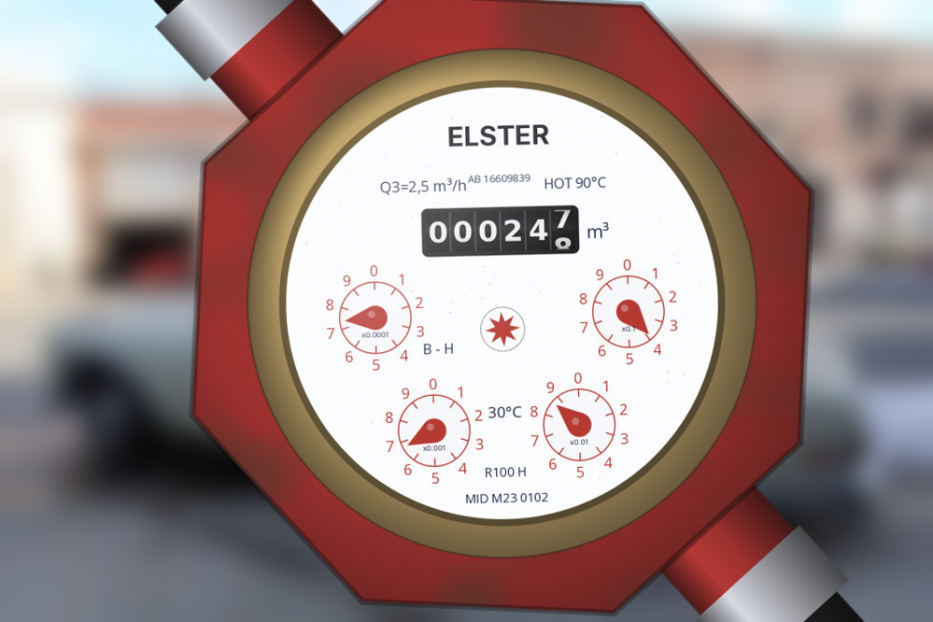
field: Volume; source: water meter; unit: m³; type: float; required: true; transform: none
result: 247.3867 m³
